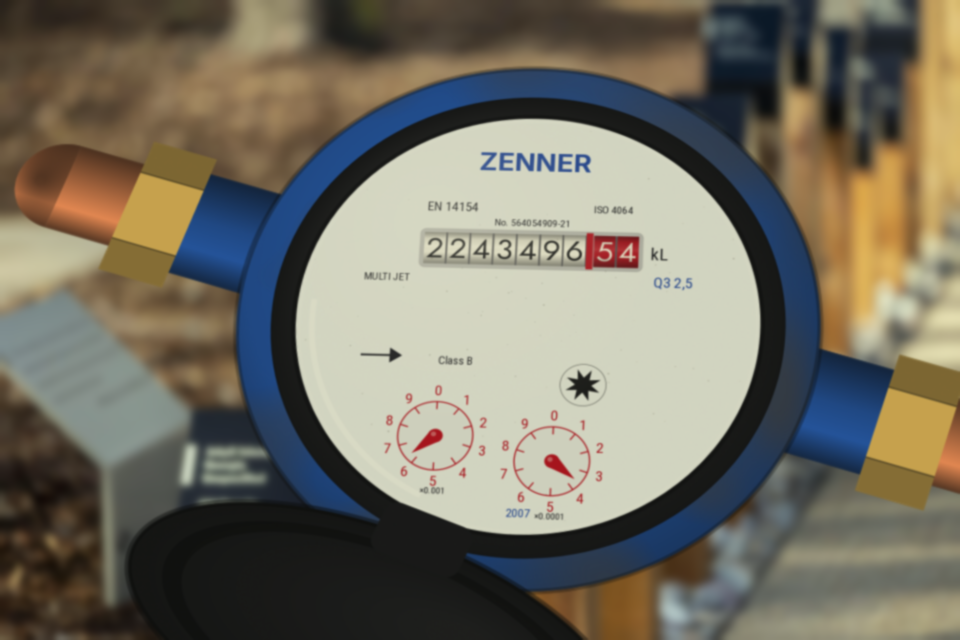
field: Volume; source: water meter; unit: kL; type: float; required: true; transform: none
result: 2243496.5463 kL
